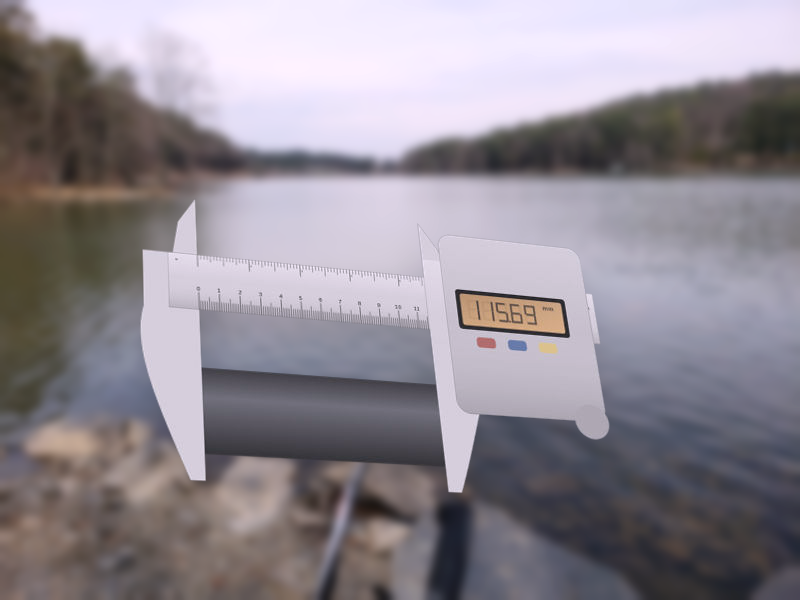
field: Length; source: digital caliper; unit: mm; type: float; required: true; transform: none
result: 115.69 mm
